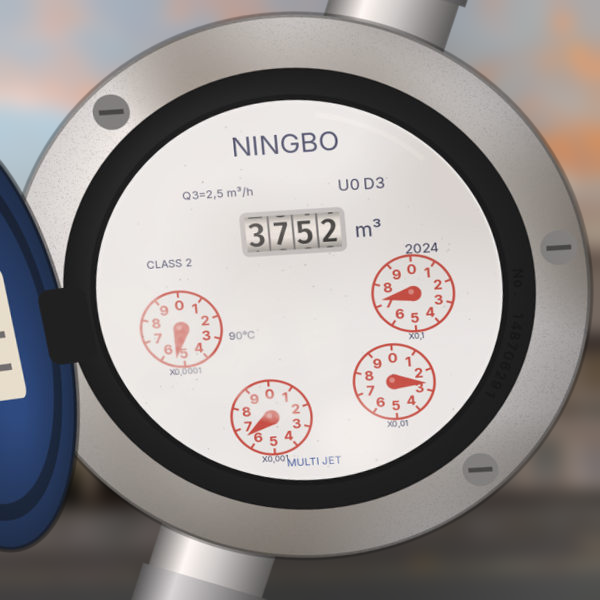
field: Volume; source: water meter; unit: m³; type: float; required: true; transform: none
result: 3752.7265 m³
